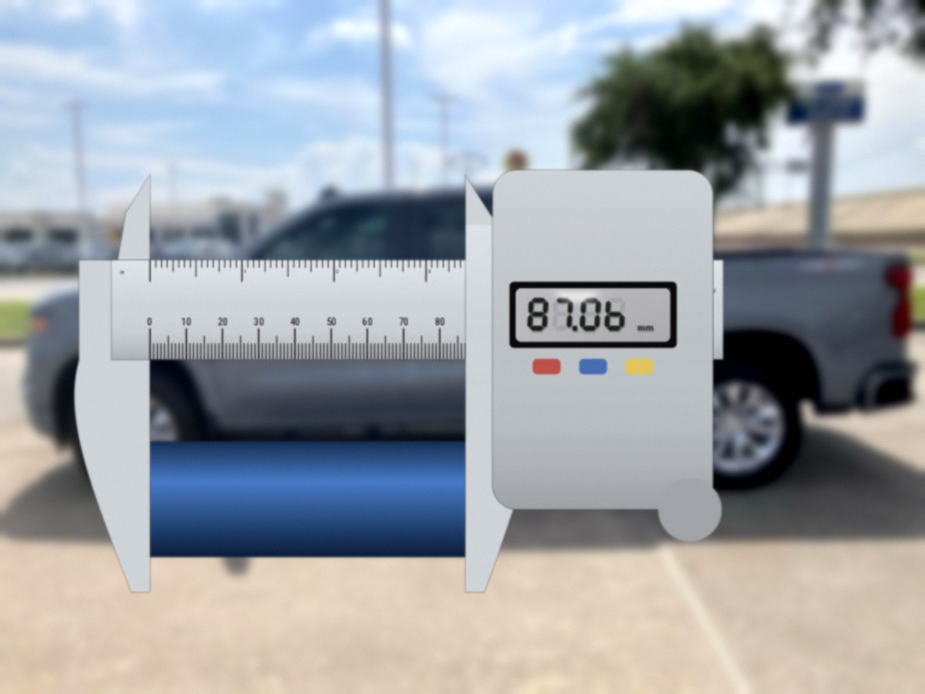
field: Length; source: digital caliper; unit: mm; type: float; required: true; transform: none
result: 87.06 mm
